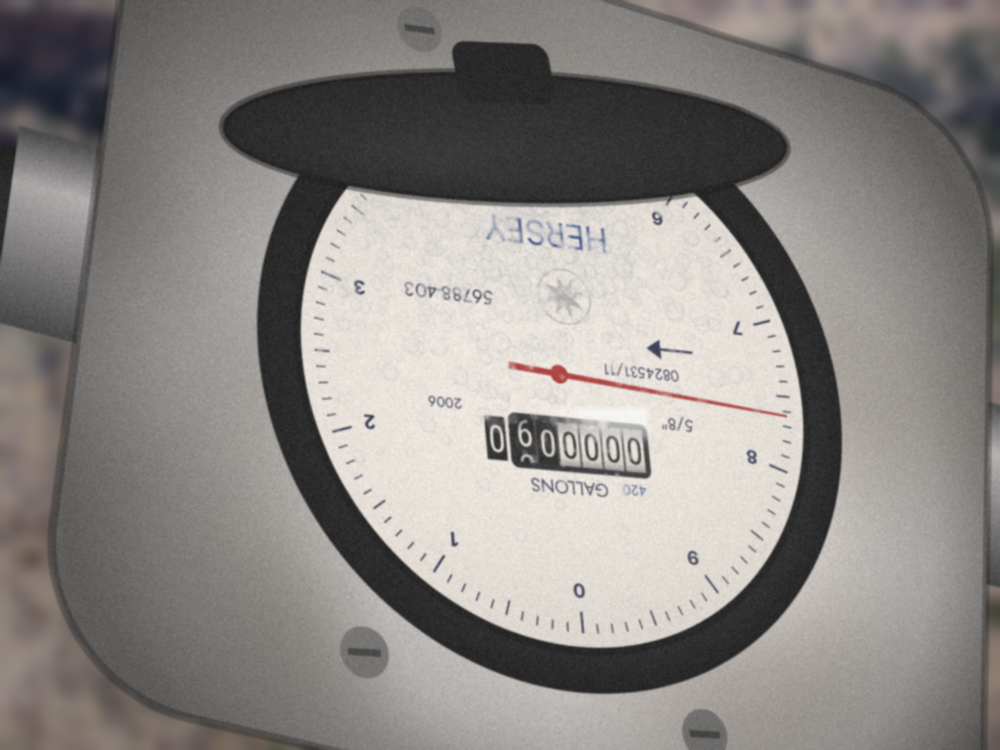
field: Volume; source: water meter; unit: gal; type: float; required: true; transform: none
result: 87.6 gal
